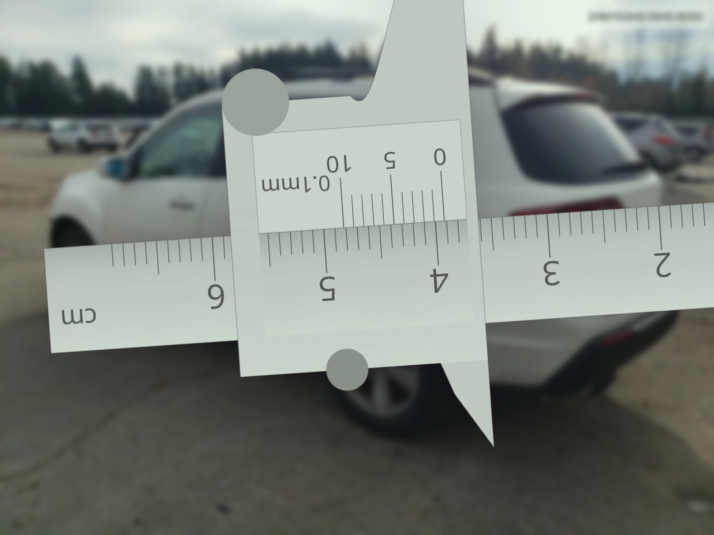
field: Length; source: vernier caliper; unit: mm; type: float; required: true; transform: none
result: 39.2 mm
